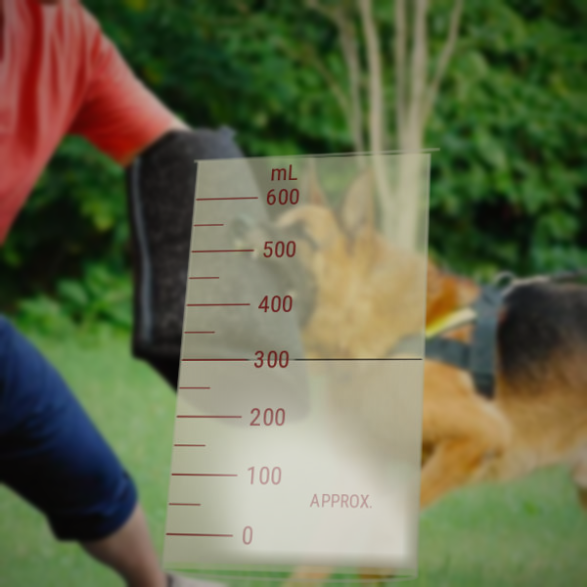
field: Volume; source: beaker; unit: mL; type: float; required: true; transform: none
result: 300 mL
